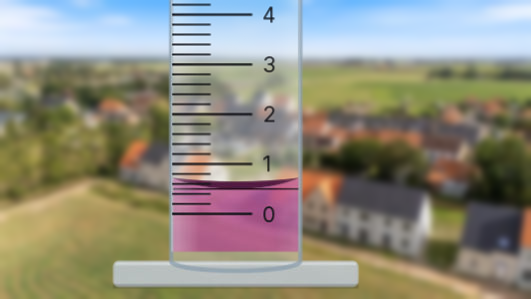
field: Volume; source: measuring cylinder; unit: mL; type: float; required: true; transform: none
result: 0.5 mL
